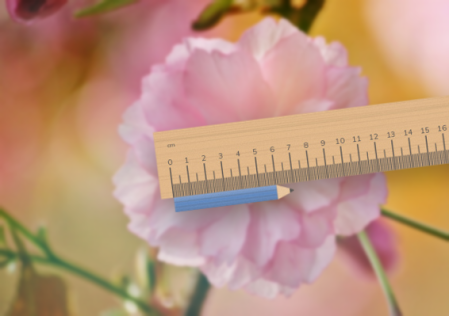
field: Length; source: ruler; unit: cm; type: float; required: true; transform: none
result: 7 cm
